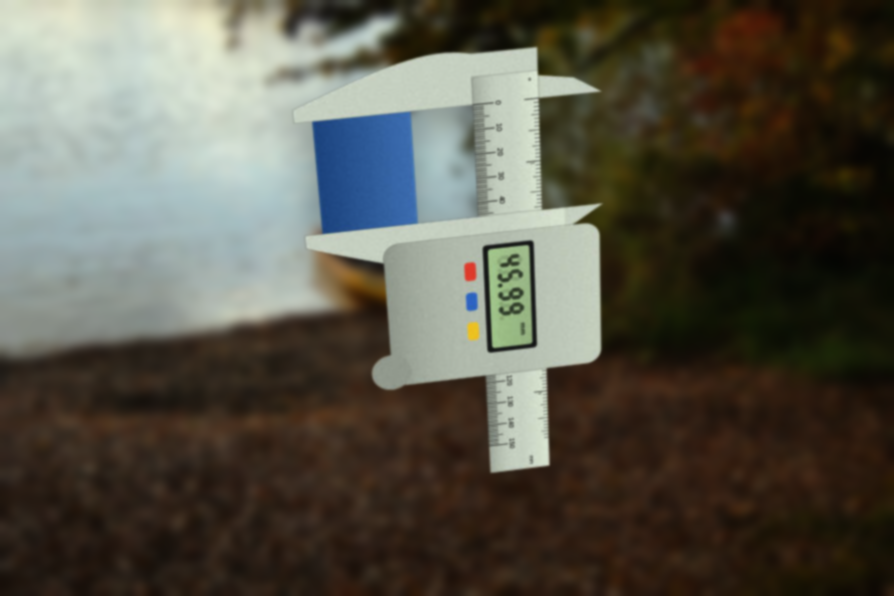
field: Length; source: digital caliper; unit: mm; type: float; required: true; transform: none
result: 45.99 mm
